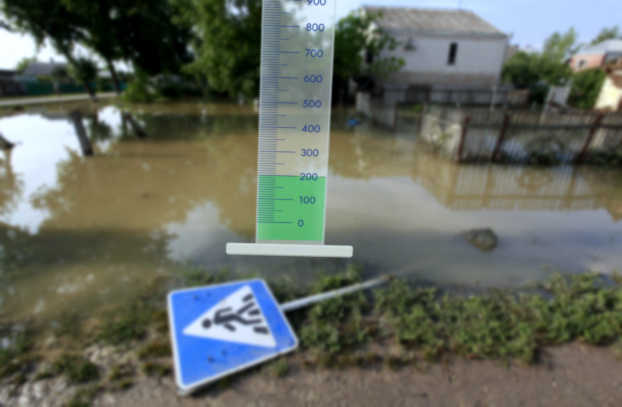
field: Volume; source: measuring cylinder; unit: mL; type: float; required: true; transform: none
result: 200 mL
